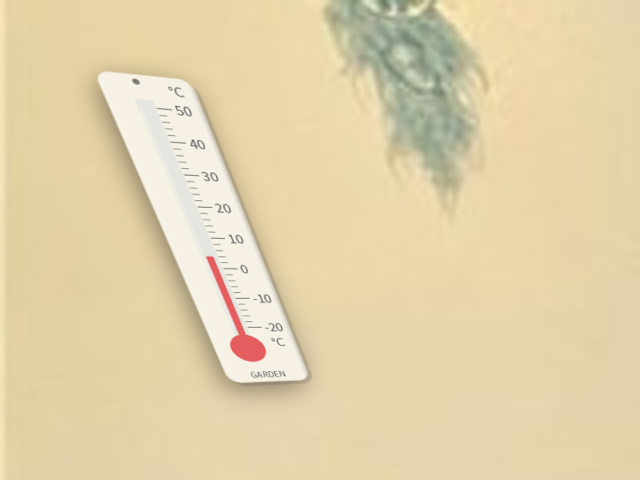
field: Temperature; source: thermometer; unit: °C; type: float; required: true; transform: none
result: 4 °C
